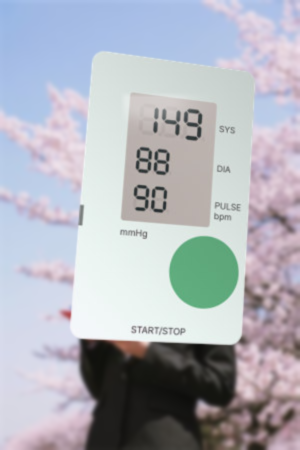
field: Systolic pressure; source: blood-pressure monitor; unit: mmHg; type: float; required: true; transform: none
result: 149 mmHg
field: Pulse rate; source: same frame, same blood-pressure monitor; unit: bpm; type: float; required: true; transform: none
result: 90 bpm
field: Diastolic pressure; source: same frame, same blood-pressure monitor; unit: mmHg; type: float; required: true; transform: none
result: 88 mmHg
